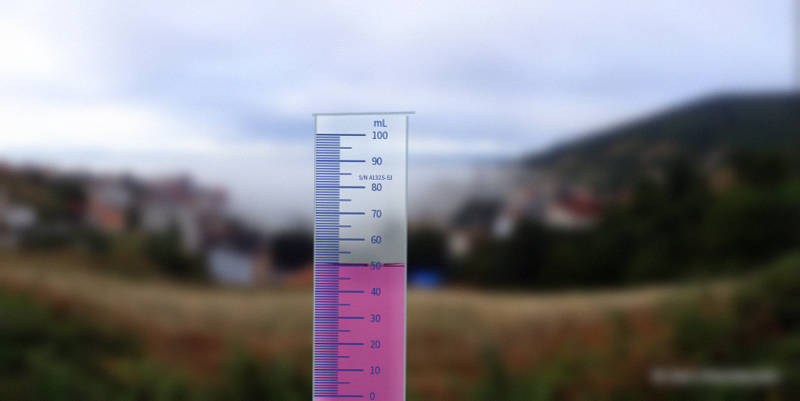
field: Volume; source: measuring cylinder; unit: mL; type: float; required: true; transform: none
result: 50 mL
